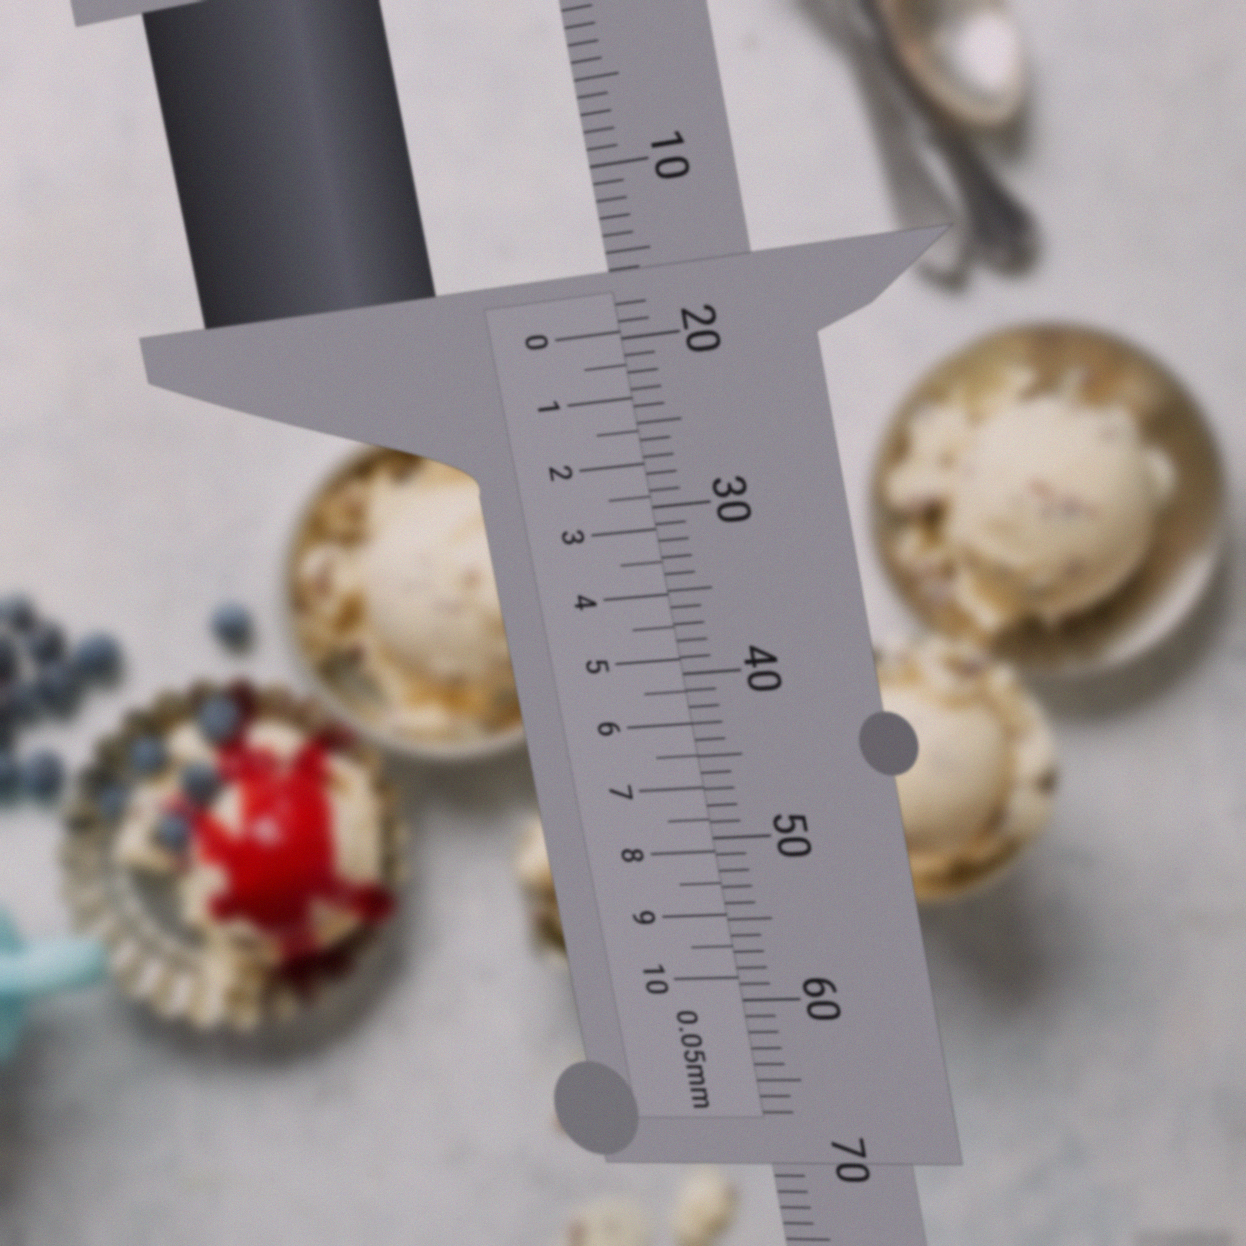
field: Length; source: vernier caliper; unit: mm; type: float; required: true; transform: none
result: 19.6 mm
